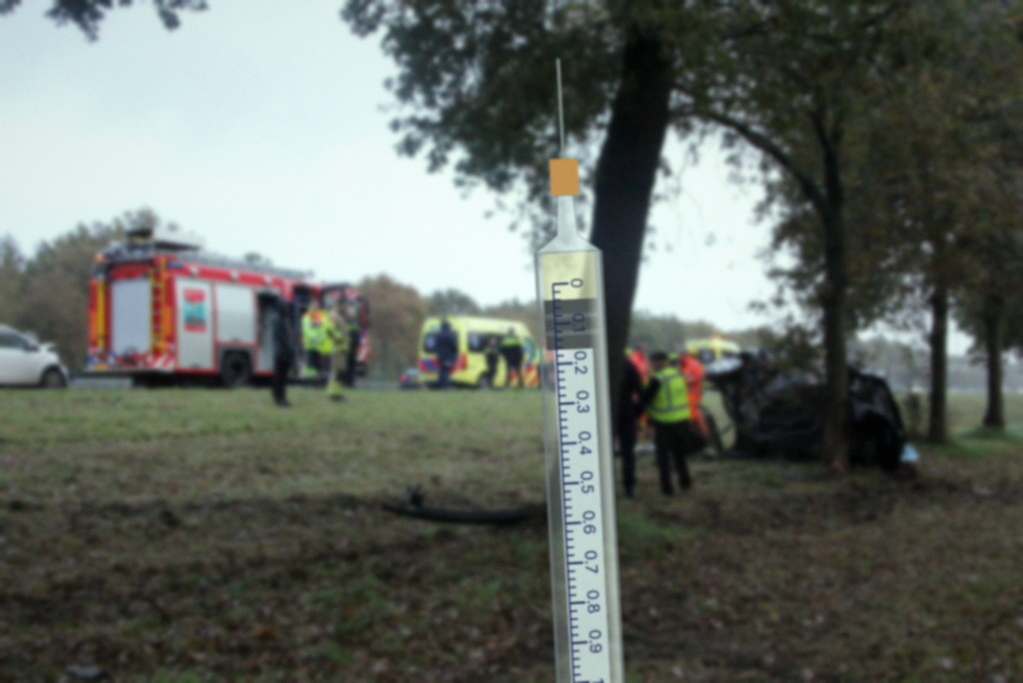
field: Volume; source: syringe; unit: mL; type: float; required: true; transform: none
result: 0.04 mL
